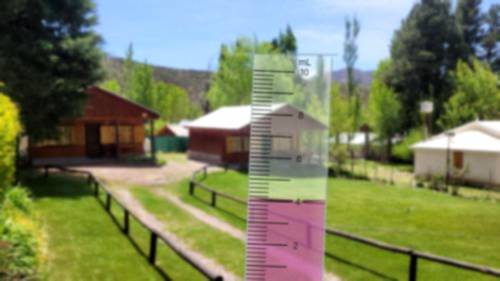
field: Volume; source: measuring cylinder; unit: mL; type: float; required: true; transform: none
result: 4 mL
